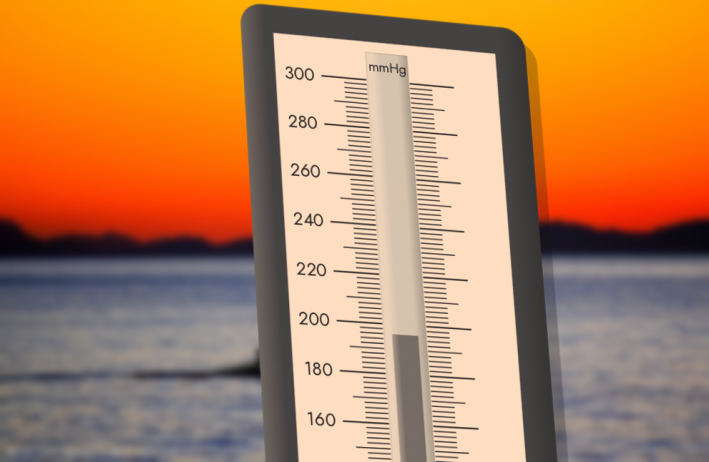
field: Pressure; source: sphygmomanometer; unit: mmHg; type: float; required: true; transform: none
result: 196 mmHg
